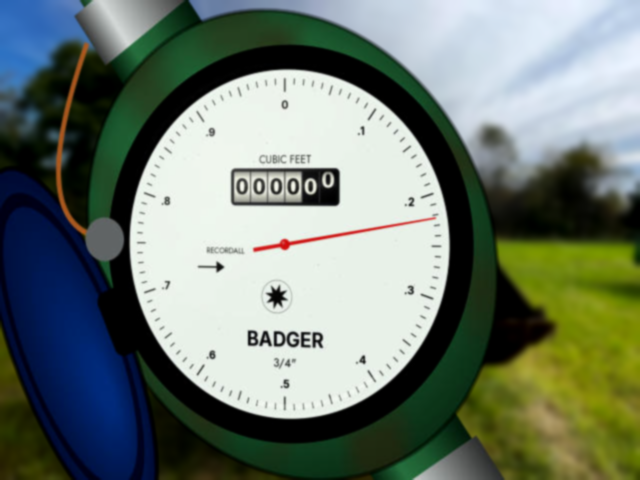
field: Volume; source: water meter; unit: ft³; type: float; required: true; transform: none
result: 0.22 ft³
